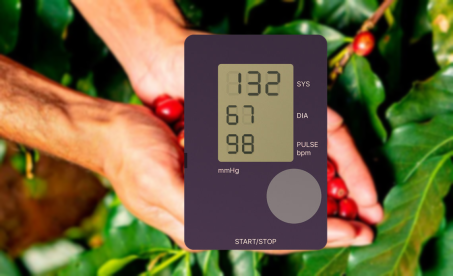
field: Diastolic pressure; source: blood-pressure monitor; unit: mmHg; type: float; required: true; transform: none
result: 67 mmHg
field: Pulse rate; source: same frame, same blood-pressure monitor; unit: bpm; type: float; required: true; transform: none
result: 98 bpm
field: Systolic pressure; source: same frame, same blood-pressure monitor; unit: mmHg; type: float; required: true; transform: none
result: 132 mmHg
